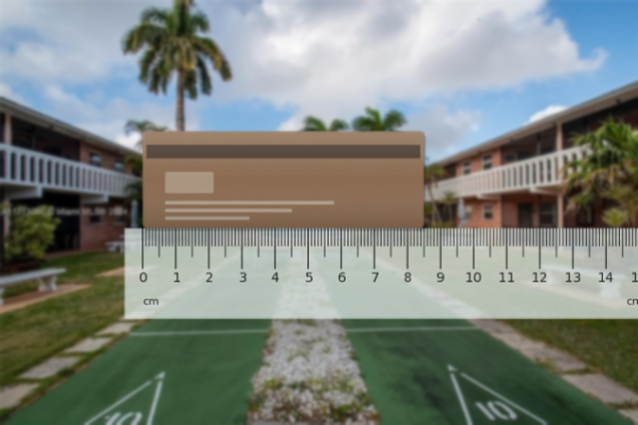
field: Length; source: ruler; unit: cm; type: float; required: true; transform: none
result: 8.5 cm
